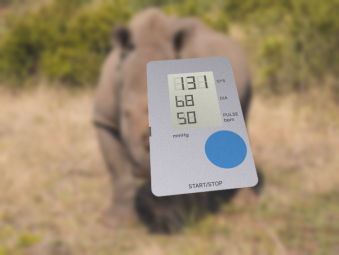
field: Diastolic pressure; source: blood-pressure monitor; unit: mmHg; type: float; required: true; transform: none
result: 68 mmHg
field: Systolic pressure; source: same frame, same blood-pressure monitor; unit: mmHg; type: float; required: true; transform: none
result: 131 mmHg
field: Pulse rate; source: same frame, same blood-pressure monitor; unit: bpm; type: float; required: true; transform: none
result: 50 bpm
